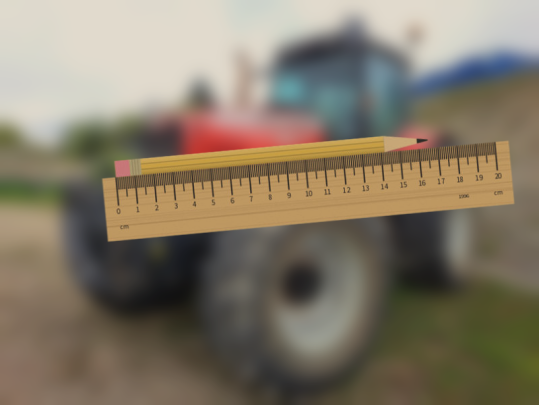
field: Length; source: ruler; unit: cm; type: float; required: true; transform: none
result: 16.5 cm
